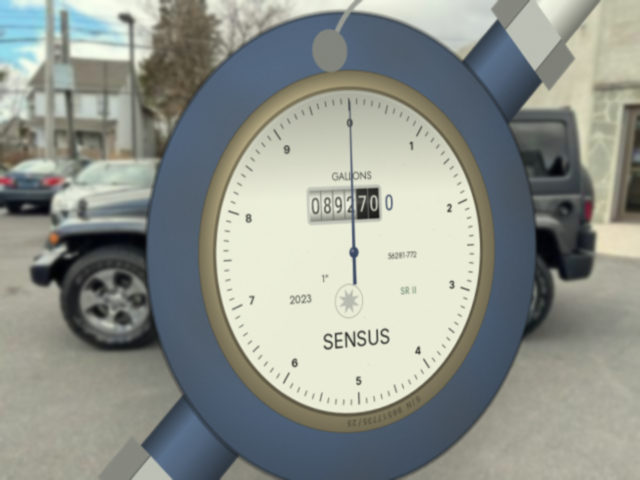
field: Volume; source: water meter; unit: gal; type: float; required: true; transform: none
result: 892700.0 gal
